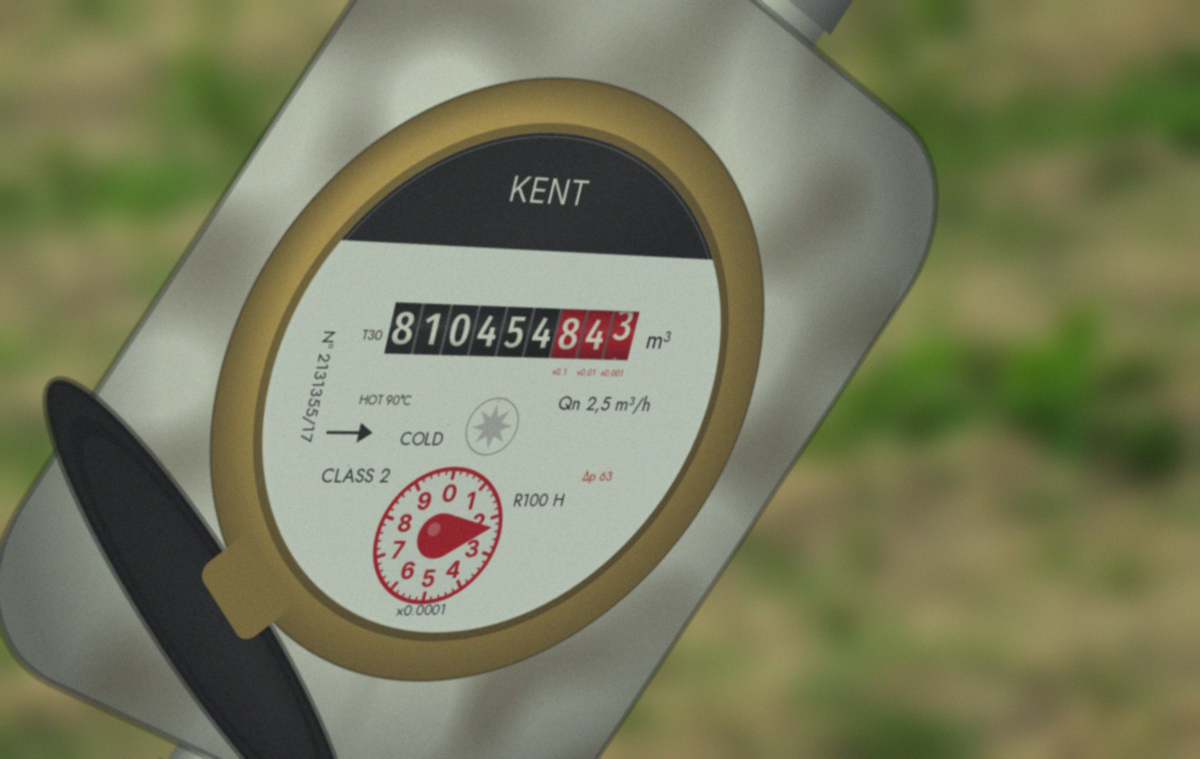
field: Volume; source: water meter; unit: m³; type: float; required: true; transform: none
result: 810454.8432 m³
